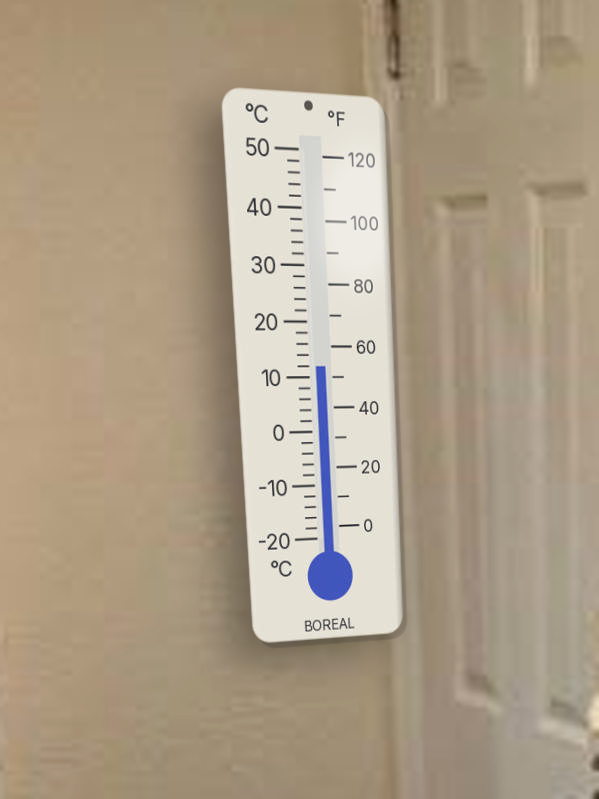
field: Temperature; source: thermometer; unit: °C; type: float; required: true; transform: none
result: 12 °C
